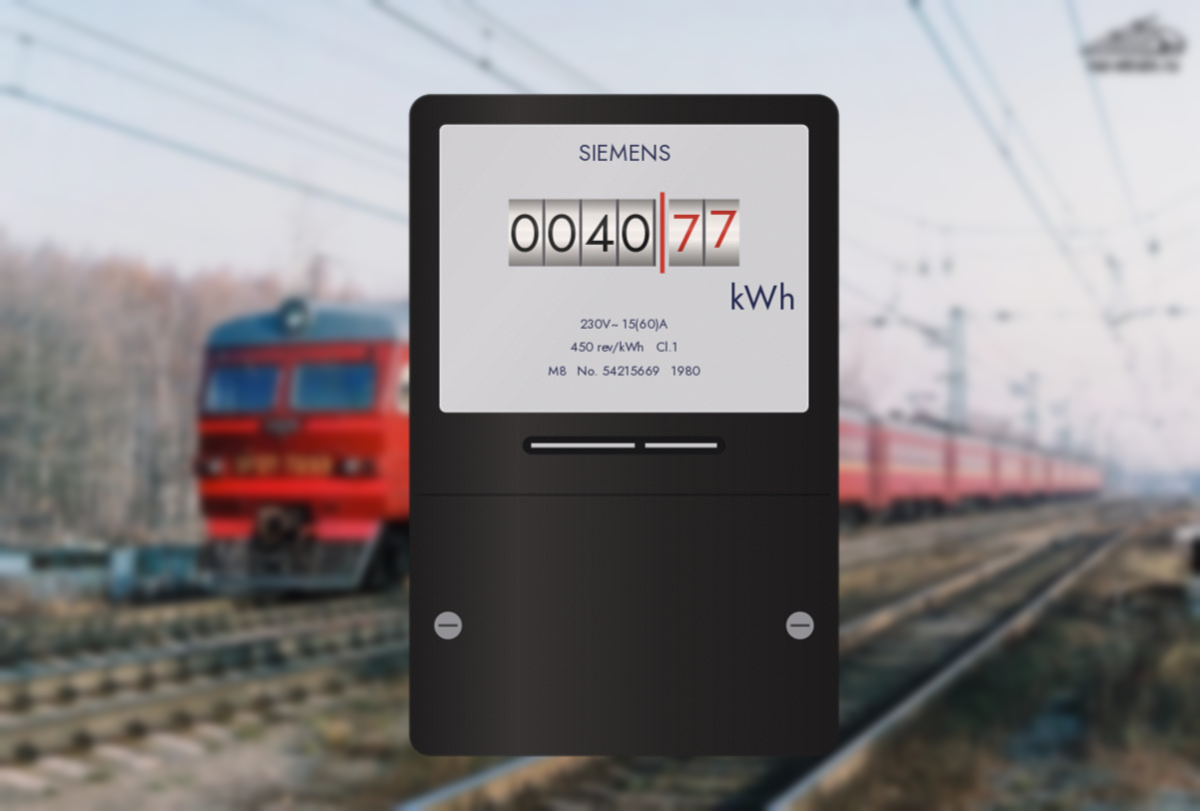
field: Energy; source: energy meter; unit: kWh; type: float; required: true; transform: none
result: 40.77 kWh
